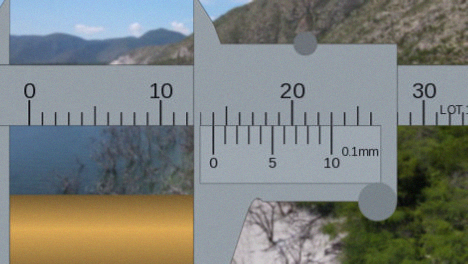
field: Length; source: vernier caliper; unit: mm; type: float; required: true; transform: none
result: 14.0 mm
